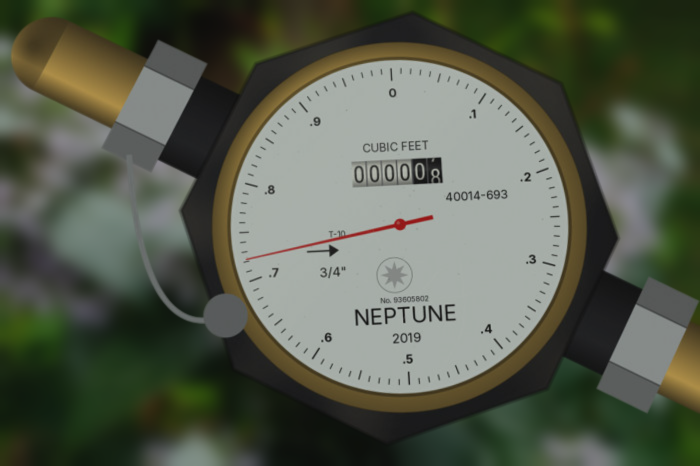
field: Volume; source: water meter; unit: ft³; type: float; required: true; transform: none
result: 7.72 ft³
